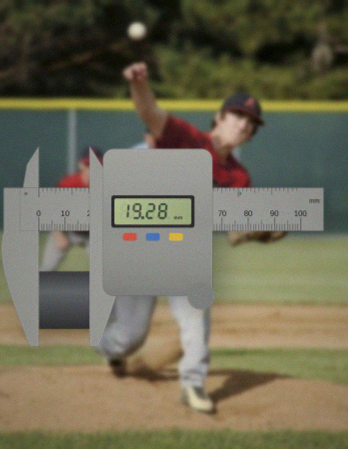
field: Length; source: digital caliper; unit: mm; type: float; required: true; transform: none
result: 19.28 mm
